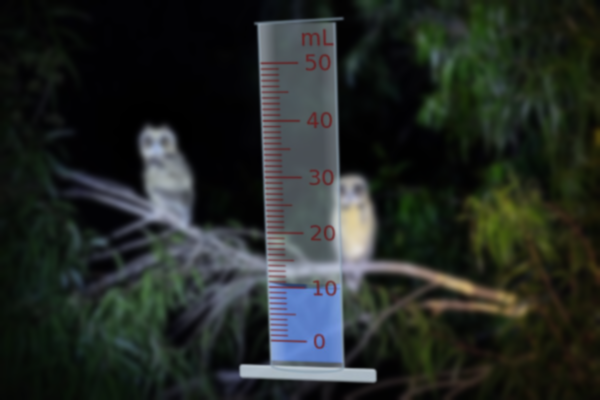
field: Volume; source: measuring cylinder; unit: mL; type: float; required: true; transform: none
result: 10 mL
